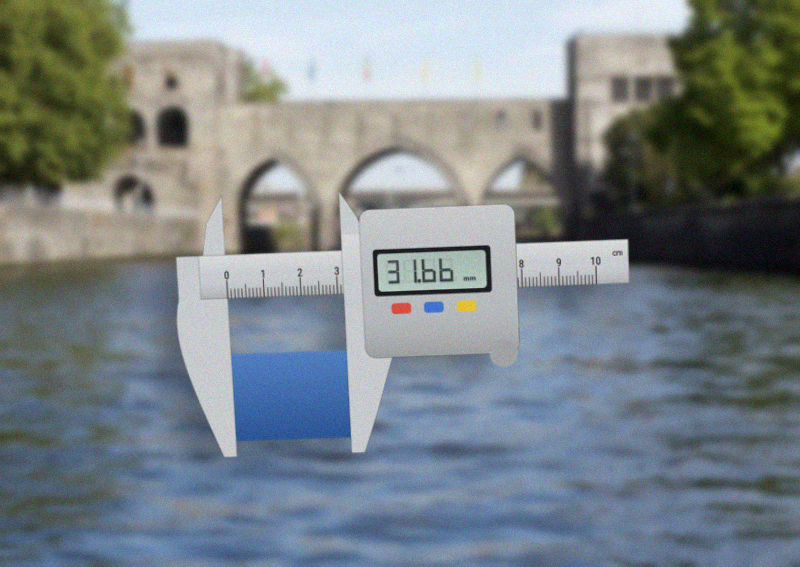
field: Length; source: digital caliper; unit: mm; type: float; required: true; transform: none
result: 31.66 mm
